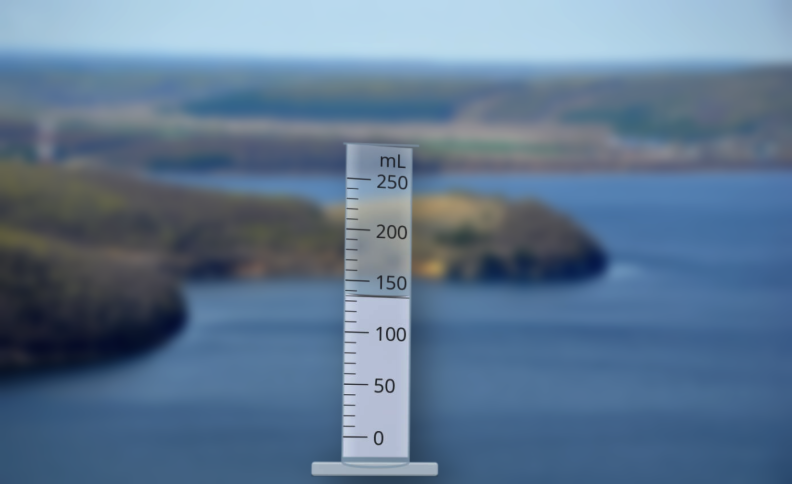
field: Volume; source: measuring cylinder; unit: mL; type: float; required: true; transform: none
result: 135 mL
